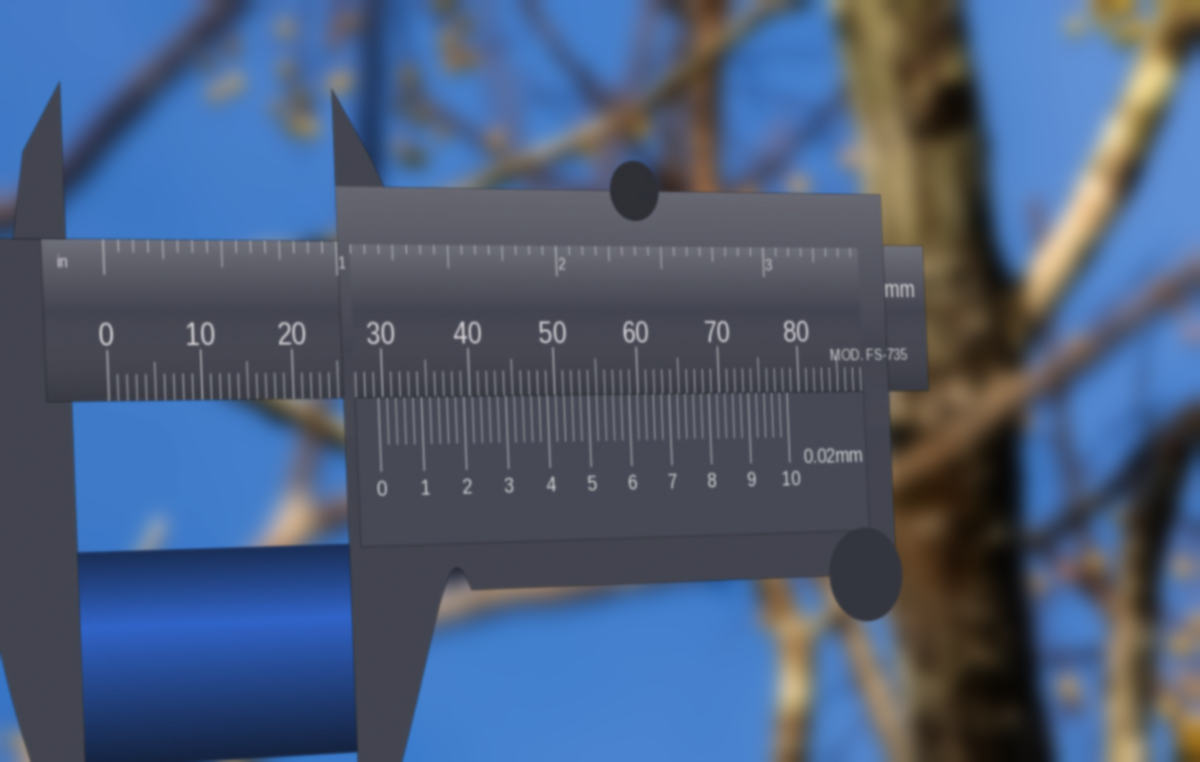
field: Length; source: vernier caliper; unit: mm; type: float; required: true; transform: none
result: 29.5 mm
